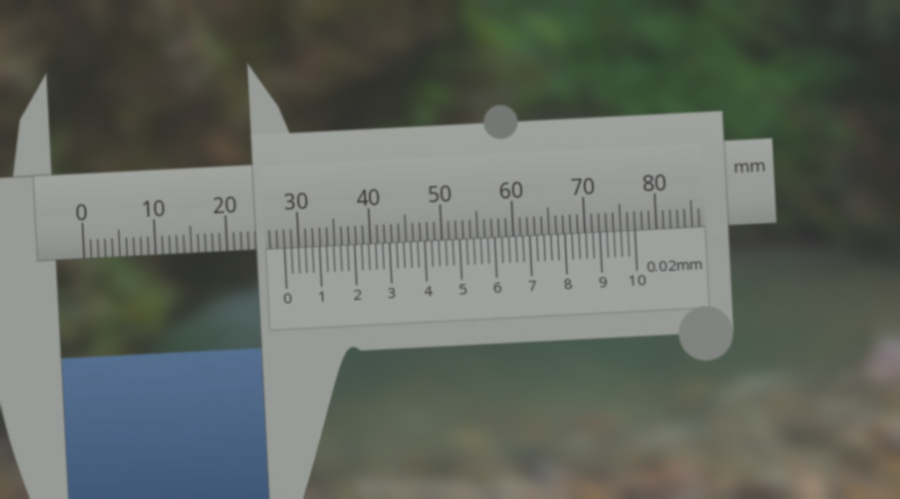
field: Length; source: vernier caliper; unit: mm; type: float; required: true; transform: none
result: 28.0 mm
